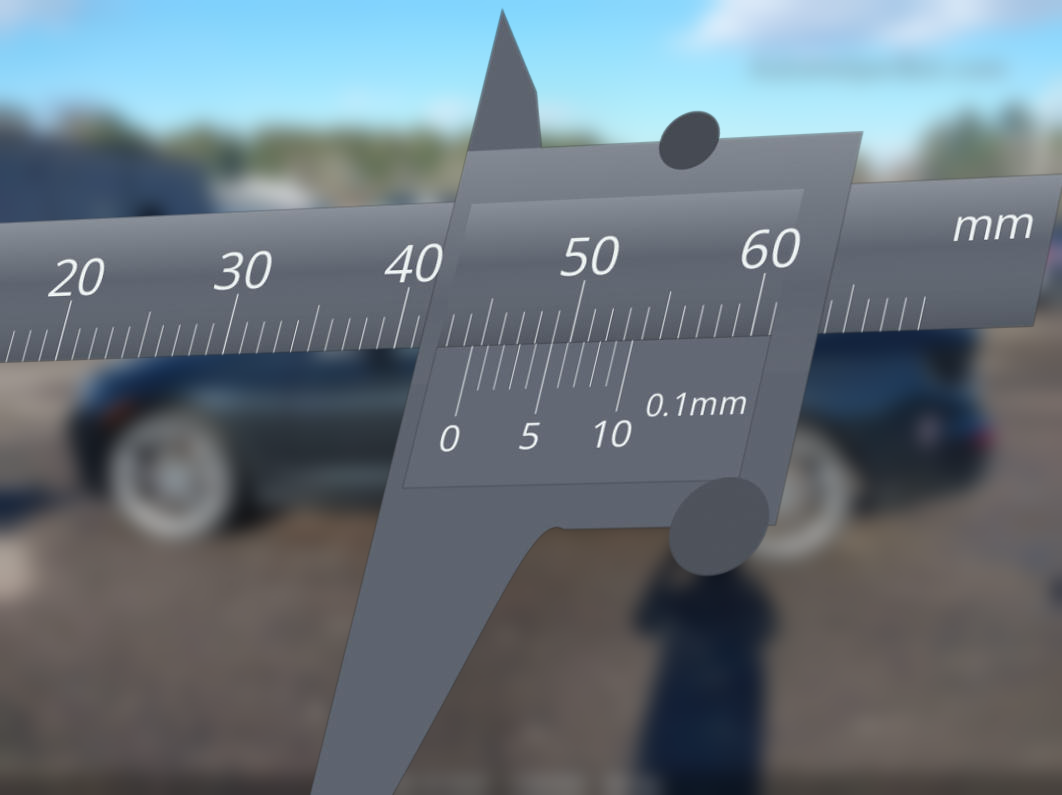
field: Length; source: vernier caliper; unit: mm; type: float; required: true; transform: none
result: 44.5 mm
